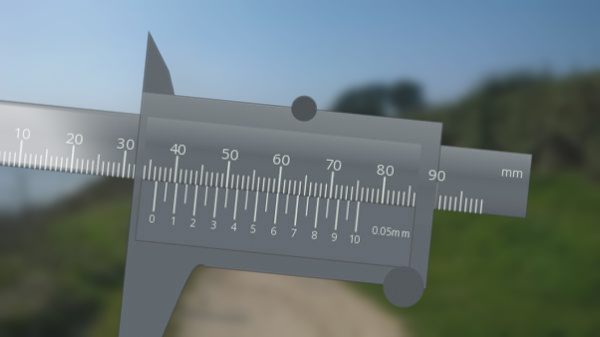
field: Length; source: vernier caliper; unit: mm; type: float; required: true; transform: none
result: 36.5 mm
